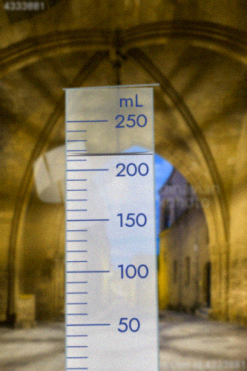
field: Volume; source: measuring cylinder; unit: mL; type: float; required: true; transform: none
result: 215 mL
